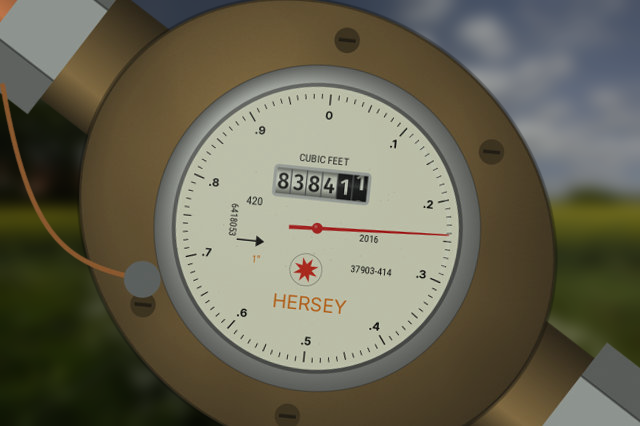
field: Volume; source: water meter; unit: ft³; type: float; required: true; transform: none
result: 838411.24 ft³
